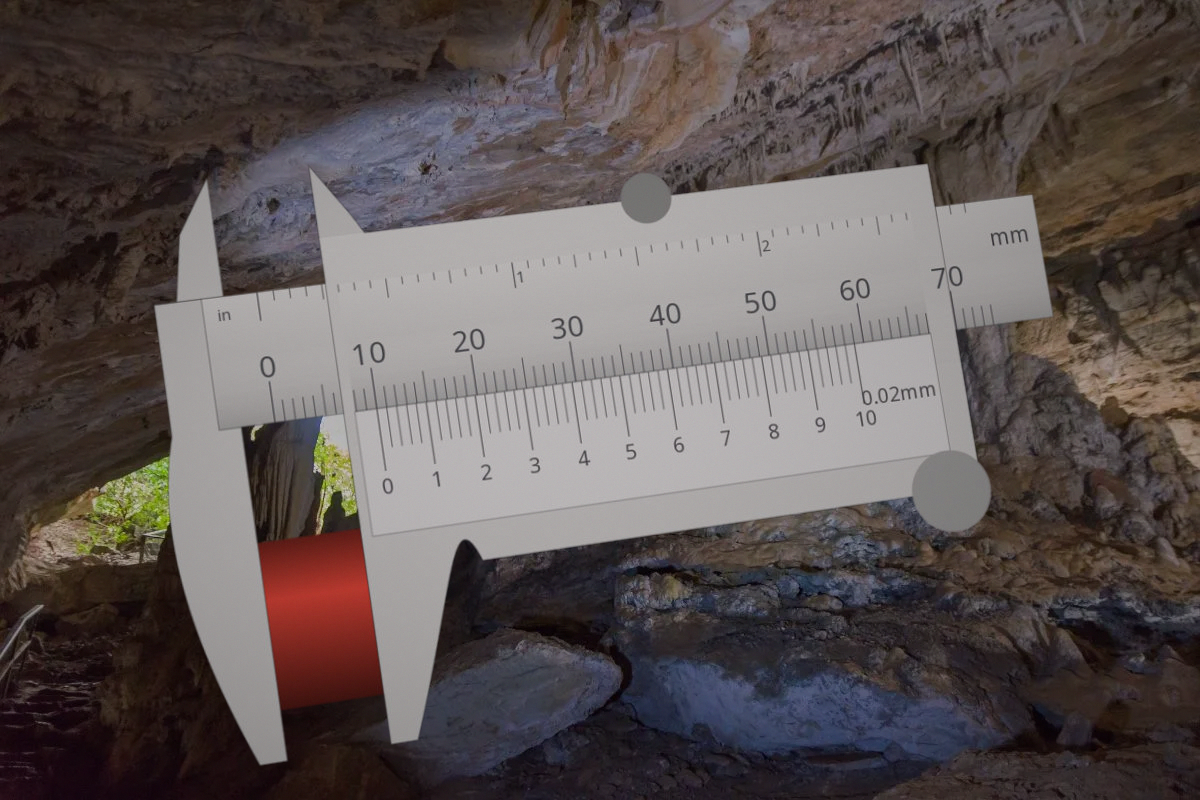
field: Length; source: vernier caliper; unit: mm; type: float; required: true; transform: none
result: 10.0 mm
